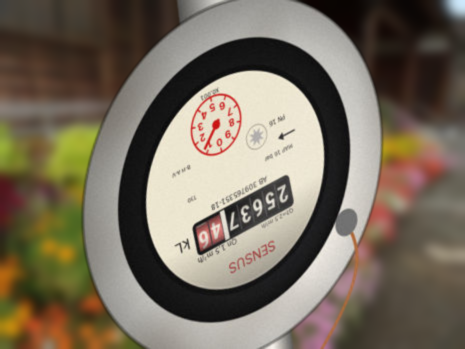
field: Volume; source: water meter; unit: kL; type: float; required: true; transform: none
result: 25637.461 kL
